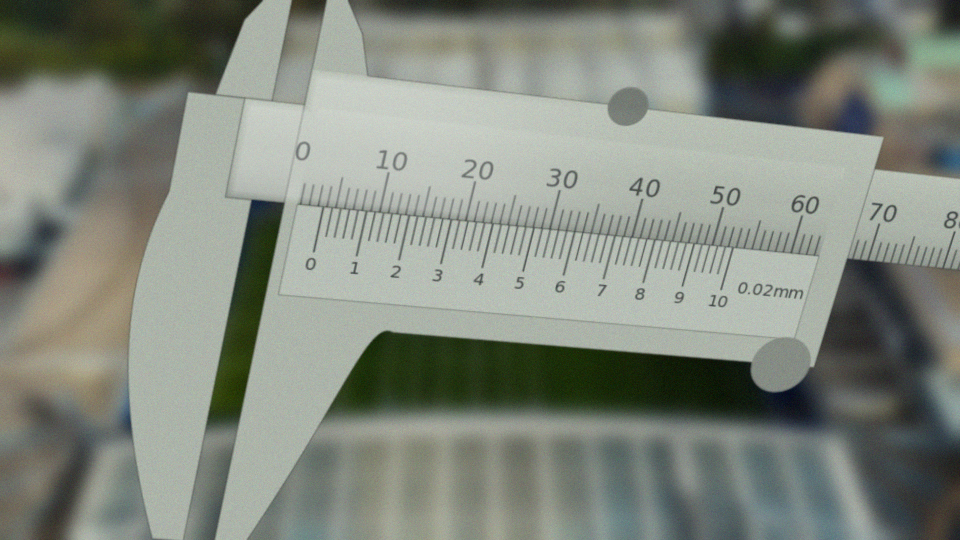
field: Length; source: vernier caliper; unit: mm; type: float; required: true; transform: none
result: 3.6 mm
